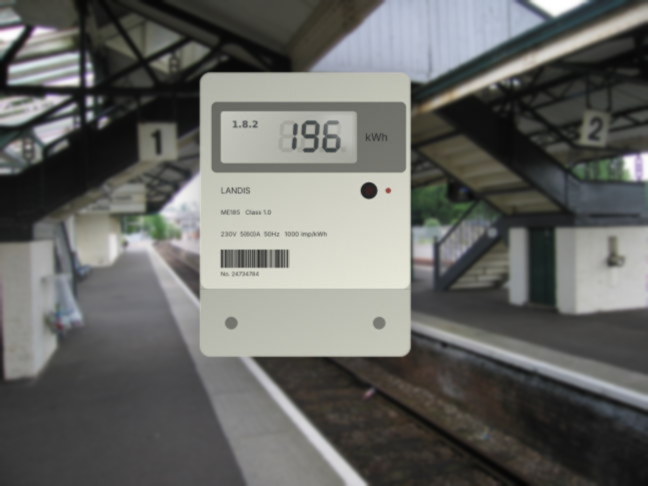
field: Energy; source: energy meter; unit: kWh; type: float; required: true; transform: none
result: 196 kWh
